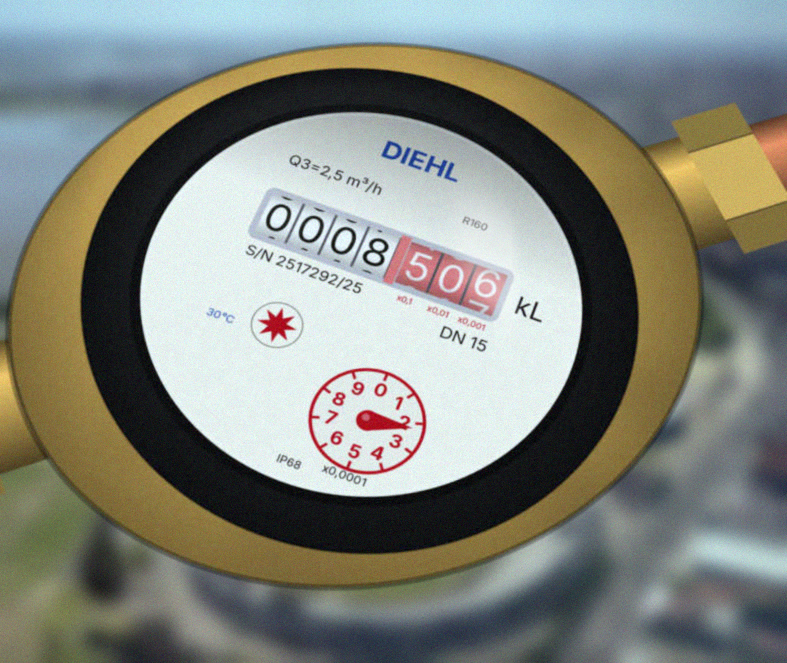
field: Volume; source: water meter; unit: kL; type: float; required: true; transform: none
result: 8.5062 kL
